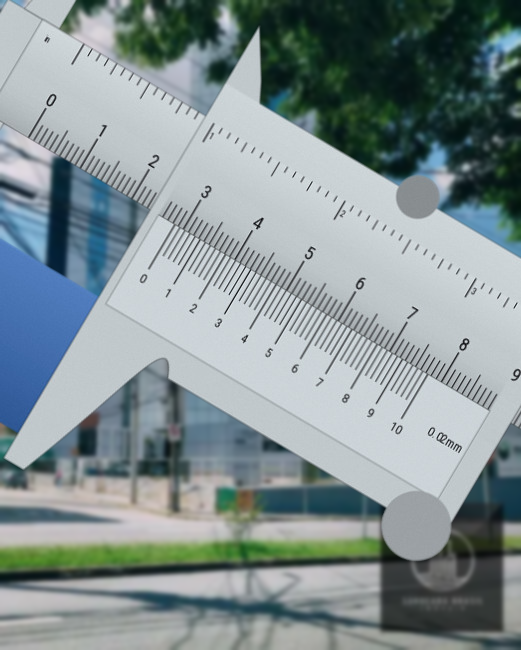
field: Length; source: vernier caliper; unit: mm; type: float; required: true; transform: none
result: 28.4 mm
